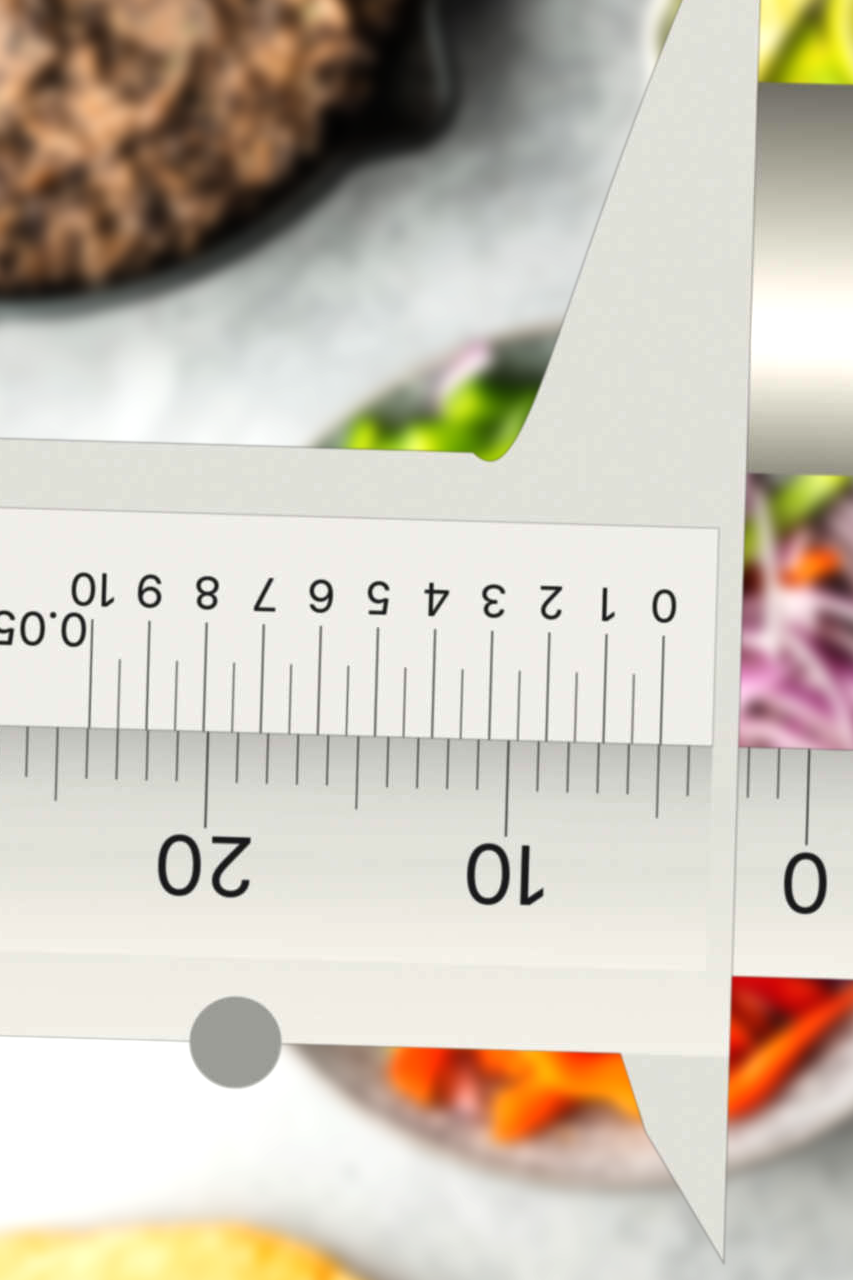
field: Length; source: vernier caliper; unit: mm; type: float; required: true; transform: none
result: 4.95 mm
